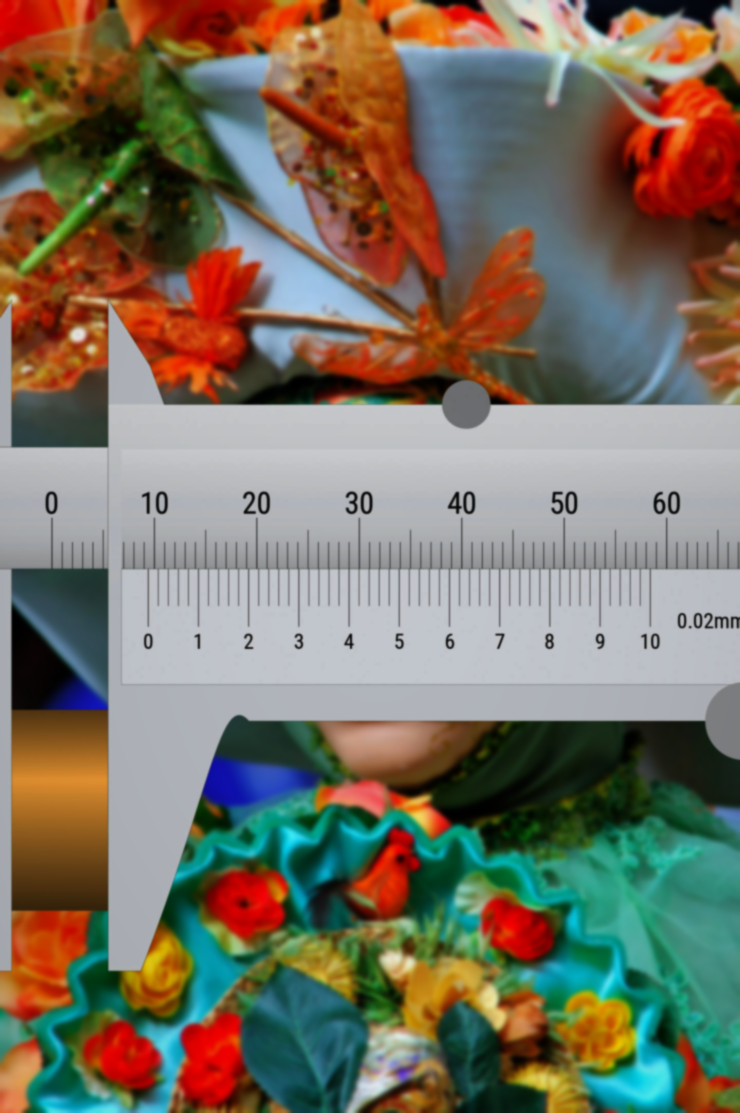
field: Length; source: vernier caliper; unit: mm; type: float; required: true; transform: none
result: 9.4 mm
